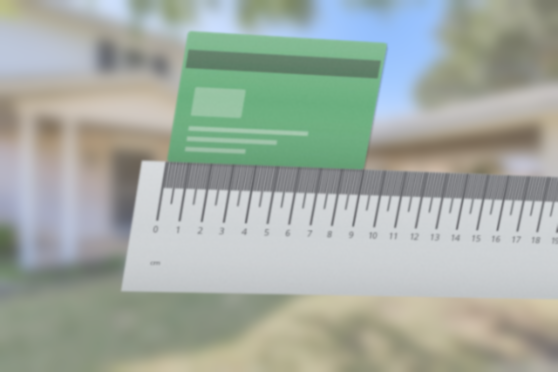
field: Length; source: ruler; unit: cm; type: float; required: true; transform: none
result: 9 cm
